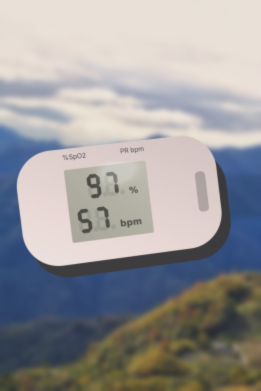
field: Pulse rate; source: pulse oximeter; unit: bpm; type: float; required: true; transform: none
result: 57 bpm
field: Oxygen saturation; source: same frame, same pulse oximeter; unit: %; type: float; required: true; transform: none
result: 97 %
